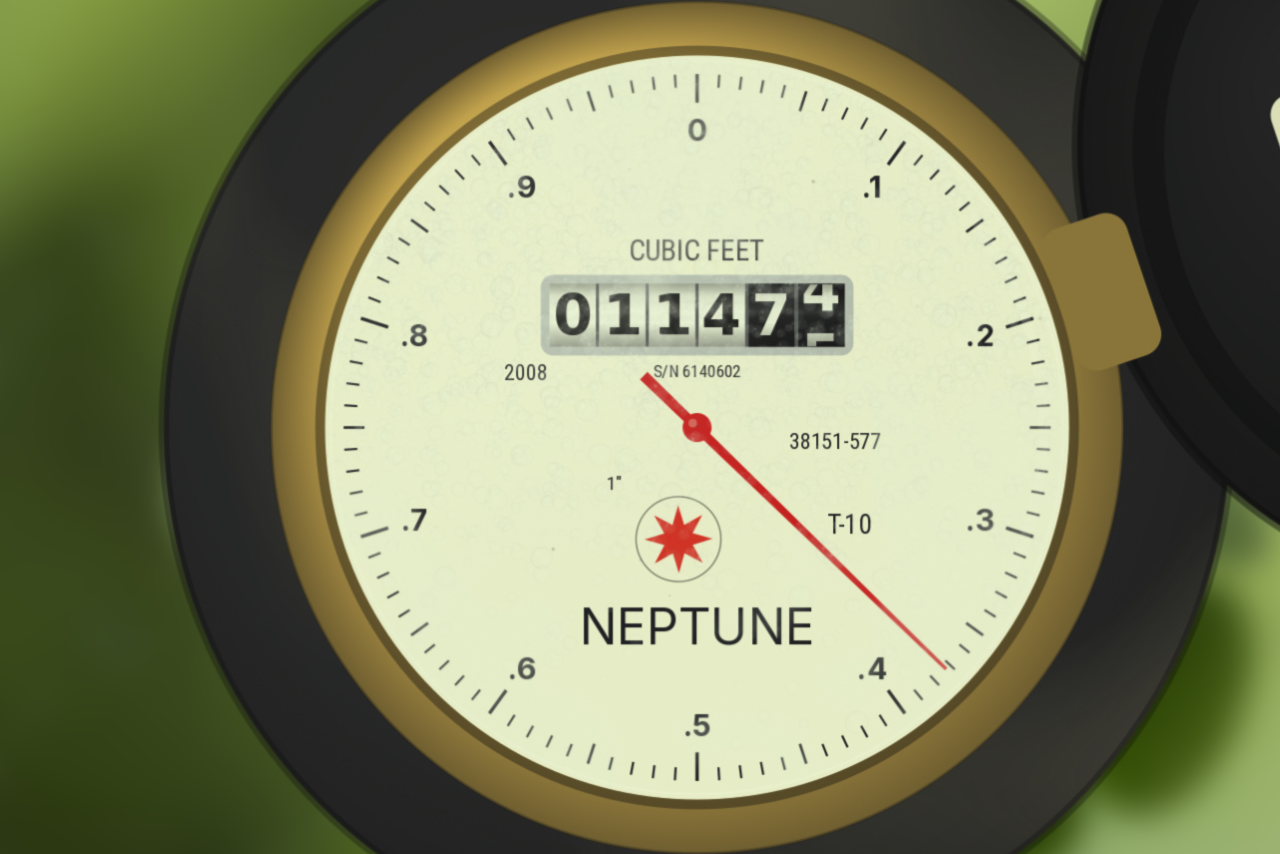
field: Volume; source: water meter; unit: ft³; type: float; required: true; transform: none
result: 11474.37 ft³
